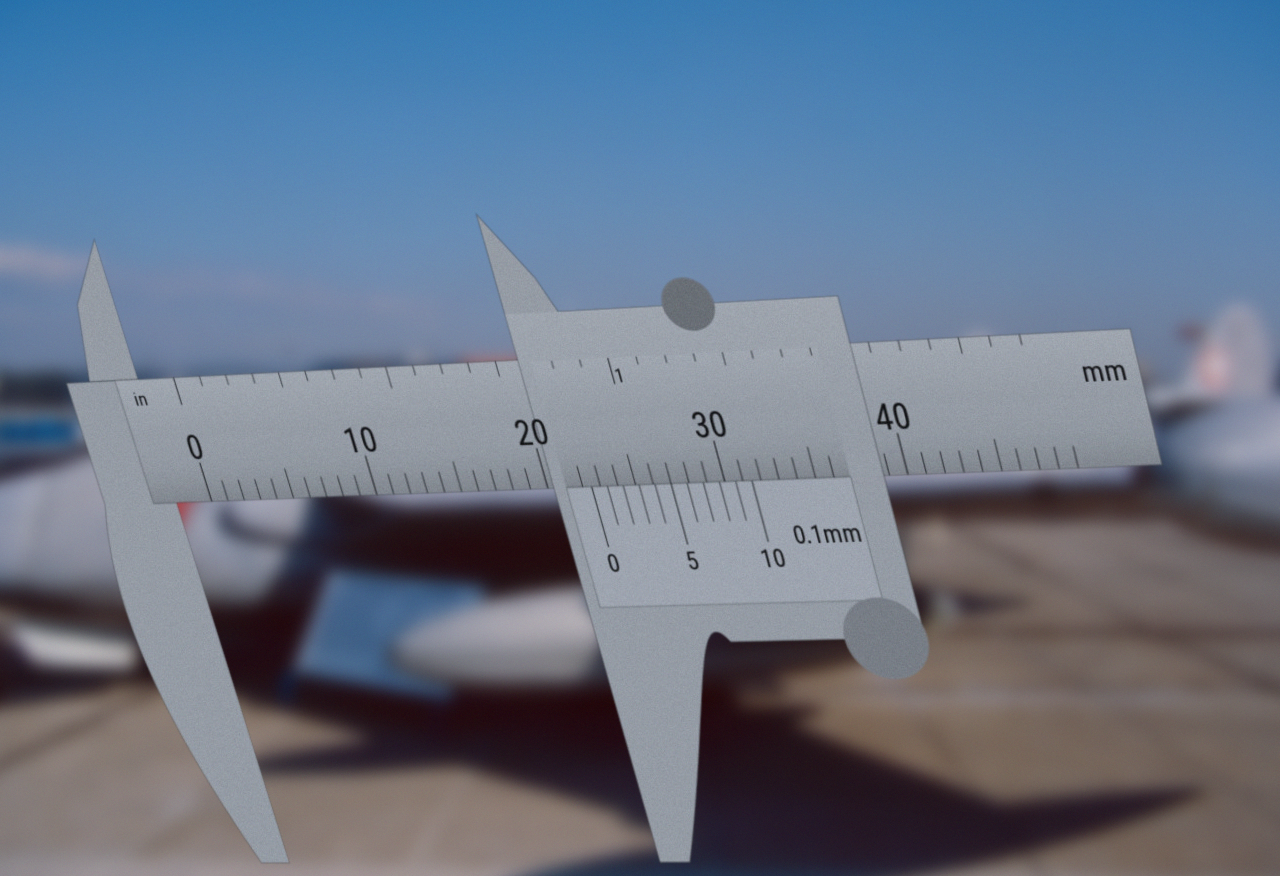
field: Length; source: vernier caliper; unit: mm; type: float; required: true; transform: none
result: 22.5 mm
